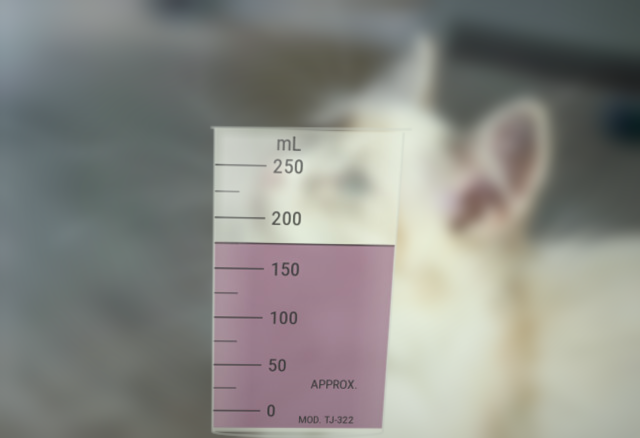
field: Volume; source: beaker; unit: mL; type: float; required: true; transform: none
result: 175 mL
